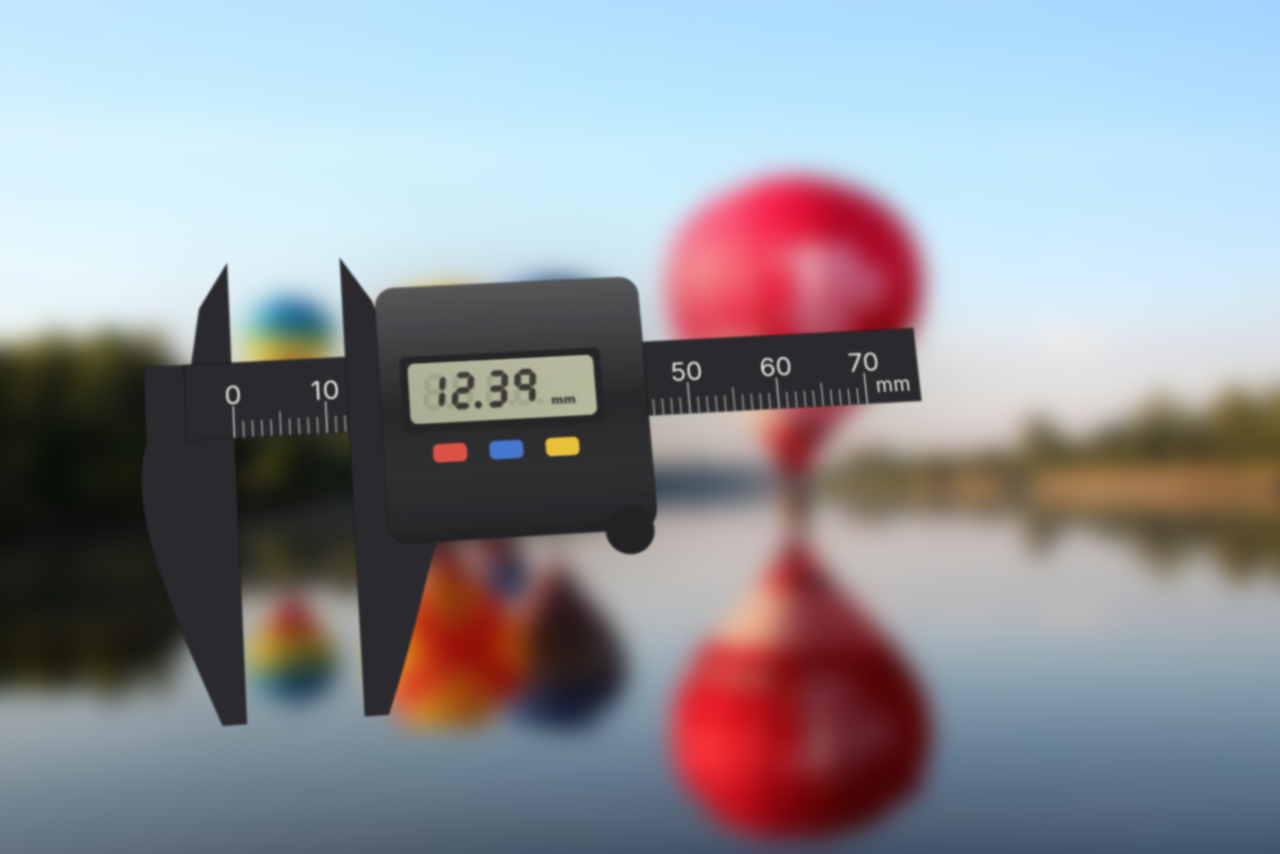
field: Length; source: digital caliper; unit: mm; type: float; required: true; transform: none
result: 12.39 mm
